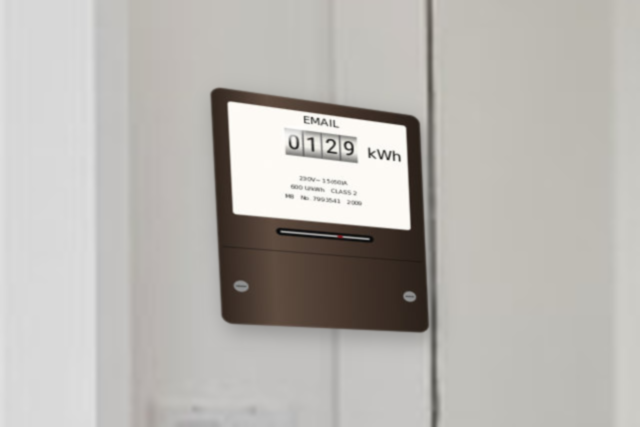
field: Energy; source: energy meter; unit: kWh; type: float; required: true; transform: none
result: 129 kWh
